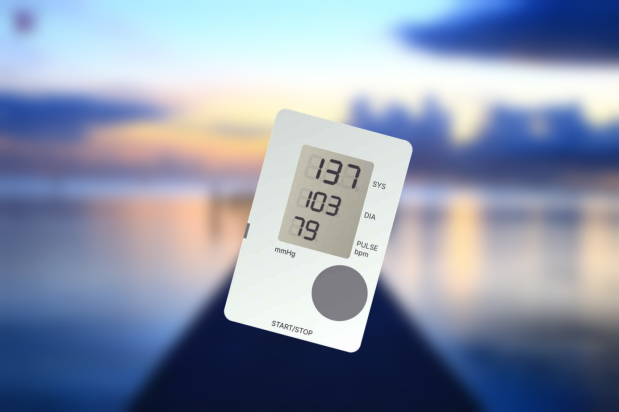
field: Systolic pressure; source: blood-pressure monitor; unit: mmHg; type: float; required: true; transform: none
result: 137 mmHg
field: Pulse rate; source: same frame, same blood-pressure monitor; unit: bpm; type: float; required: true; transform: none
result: 79 bpm
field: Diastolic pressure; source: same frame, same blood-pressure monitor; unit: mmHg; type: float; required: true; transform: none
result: 103 mmHg
